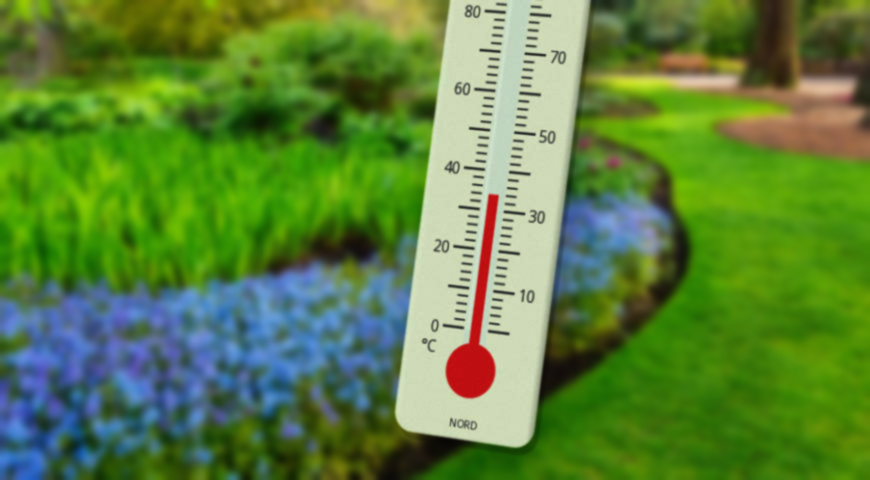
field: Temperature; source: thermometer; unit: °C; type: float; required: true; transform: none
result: 34 °C
